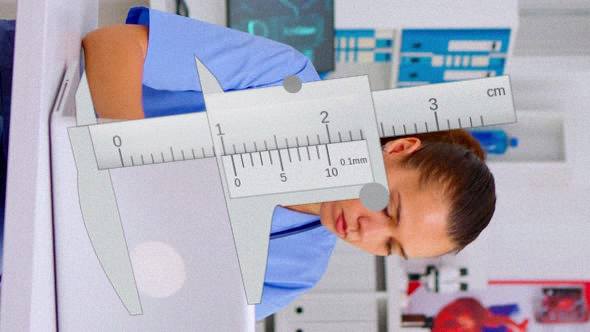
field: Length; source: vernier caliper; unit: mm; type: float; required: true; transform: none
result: 10.6 mm
